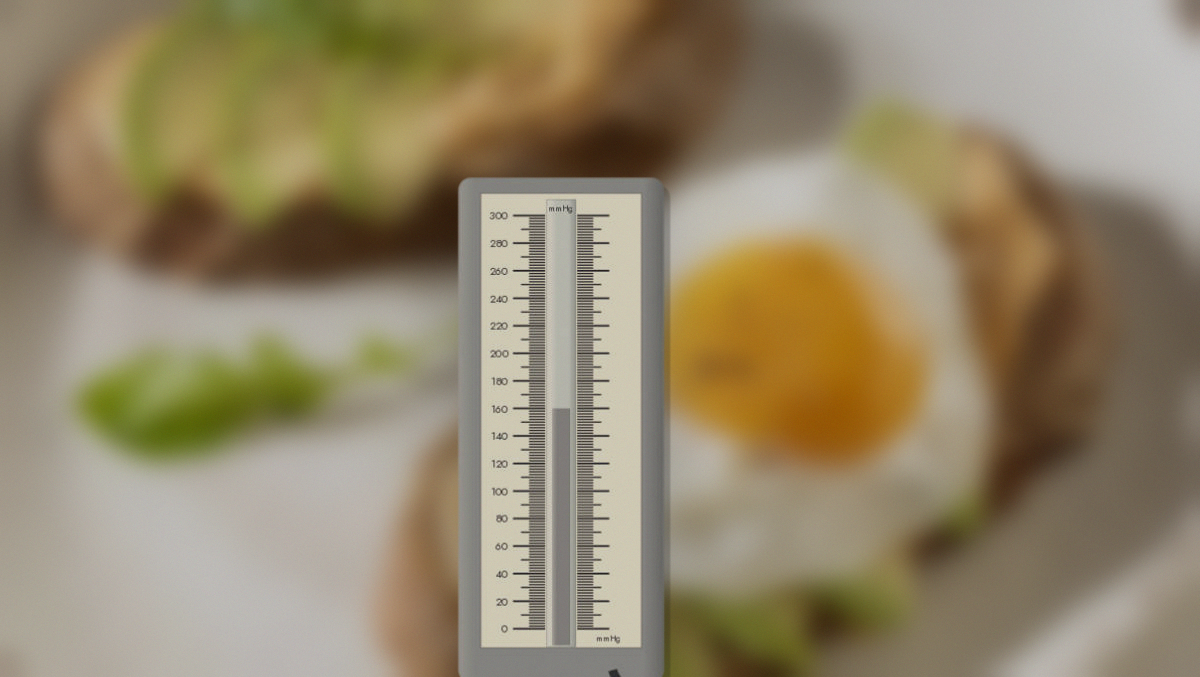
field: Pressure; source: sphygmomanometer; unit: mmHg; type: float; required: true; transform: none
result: 160 mmHg
